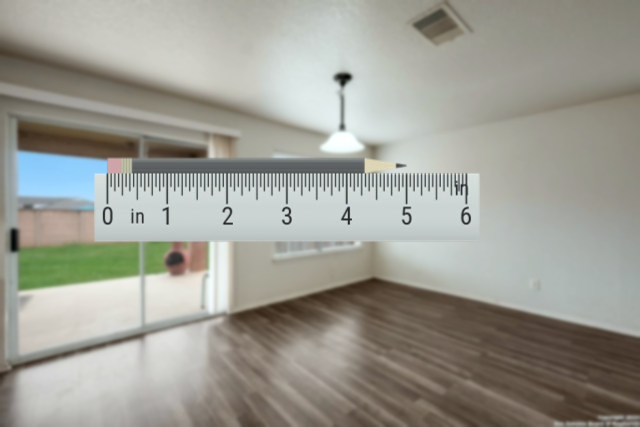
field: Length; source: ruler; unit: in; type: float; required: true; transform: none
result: 5 in
